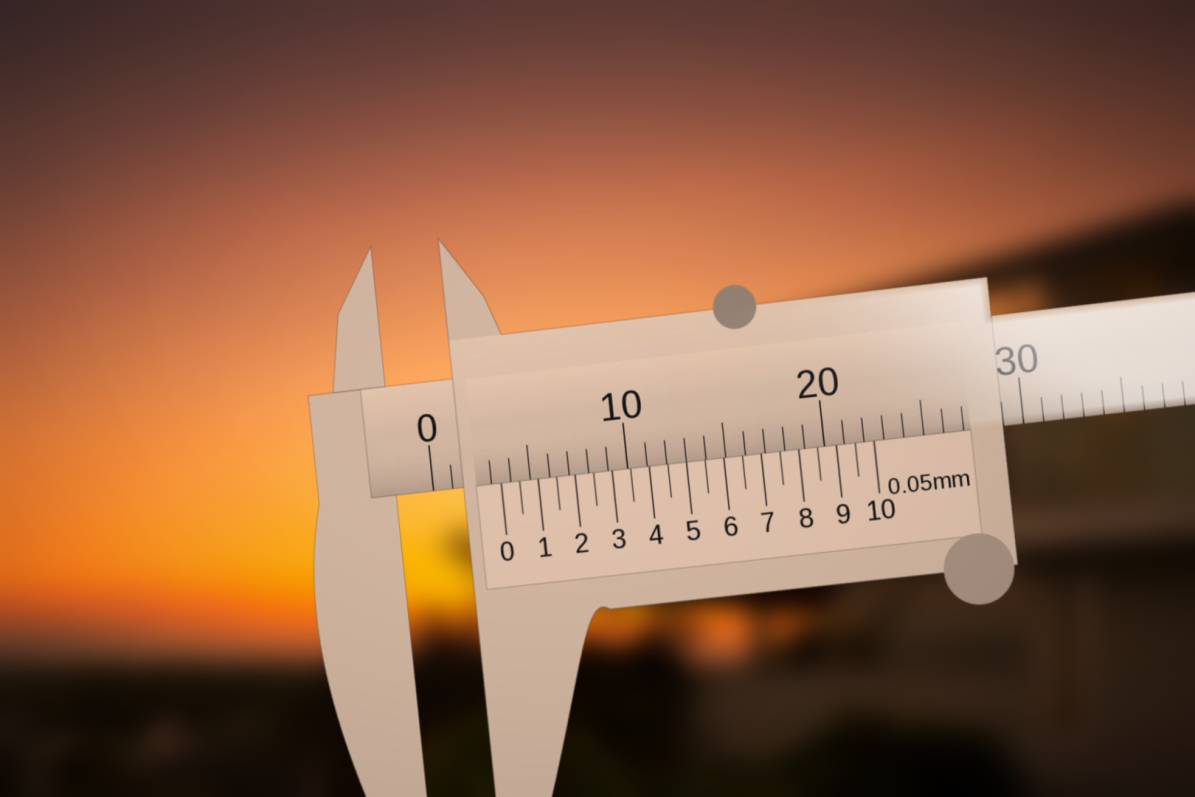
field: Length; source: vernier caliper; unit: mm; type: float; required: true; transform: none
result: 3.5 mm
